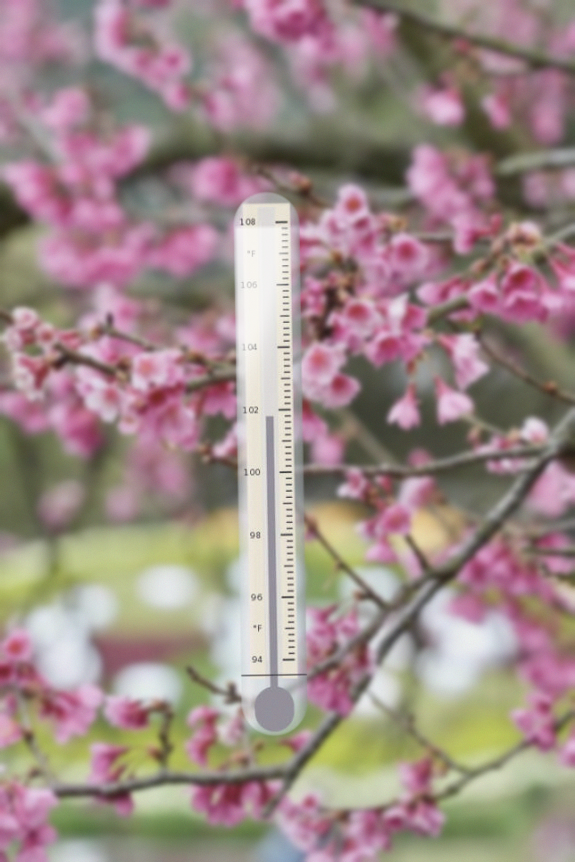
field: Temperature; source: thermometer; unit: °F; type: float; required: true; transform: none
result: 101.8 °F
